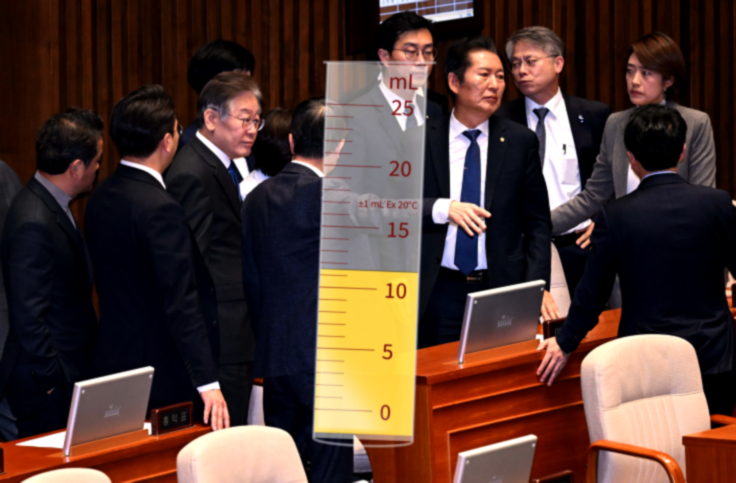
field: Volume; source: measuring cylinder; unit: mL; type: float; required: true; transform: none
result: 11.5 mL
